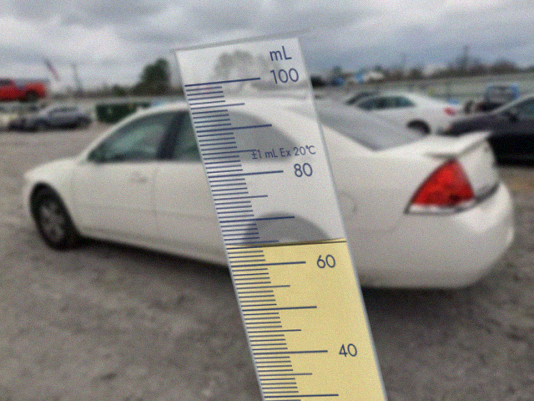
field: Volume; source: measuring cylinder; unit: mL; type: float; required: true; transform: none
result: 64 mL
